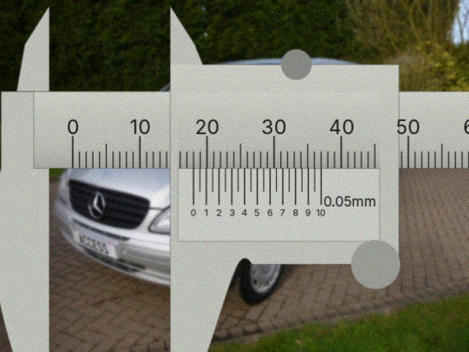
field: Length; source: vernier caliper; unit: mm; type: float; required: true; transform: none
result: 18.0 mm
